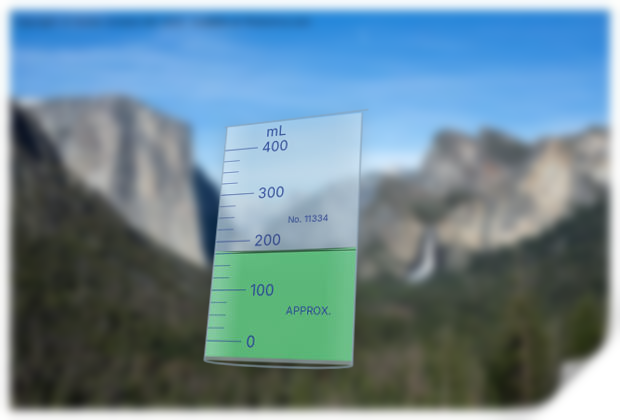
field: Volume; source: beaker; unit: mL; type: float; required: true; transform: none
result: 175 mL
